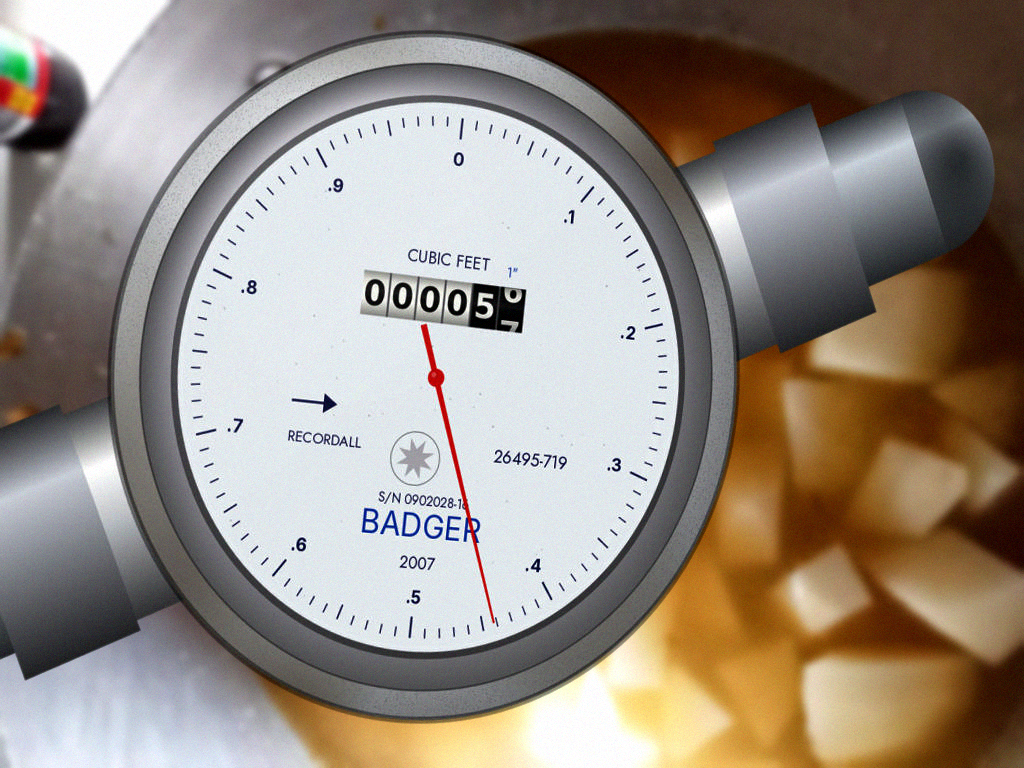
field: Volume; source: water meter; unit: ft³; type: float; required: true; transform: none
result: 56.44 ft³
